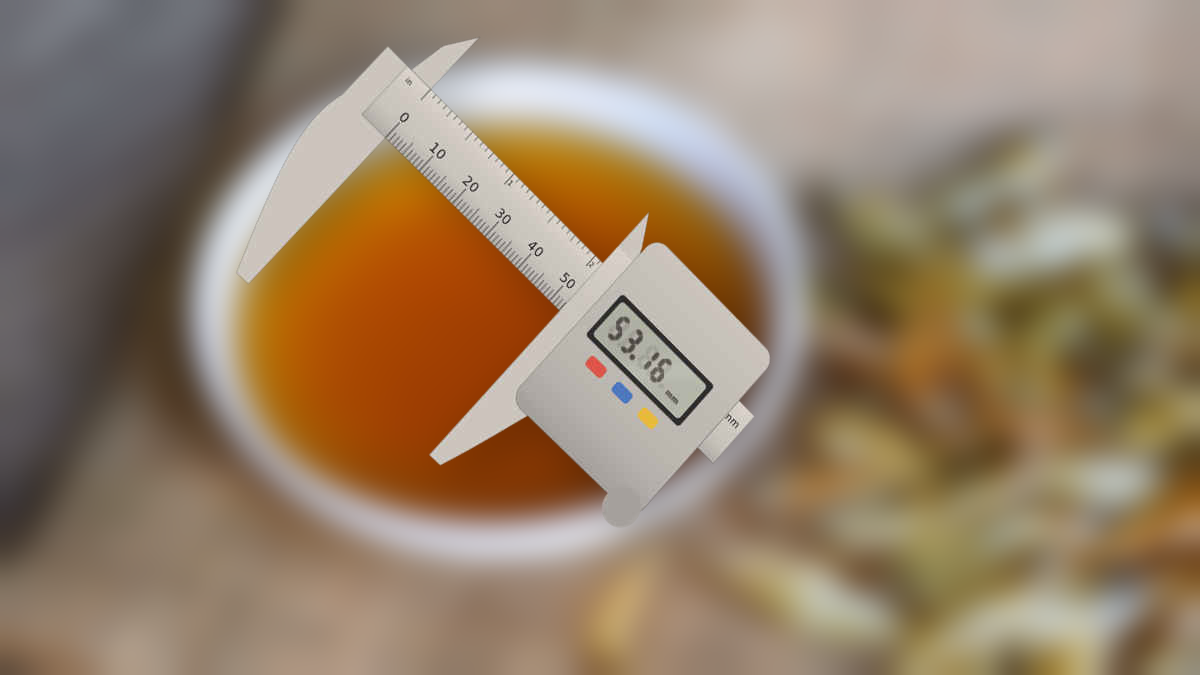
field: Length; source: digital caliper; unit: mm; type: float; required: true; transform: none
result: 53.16 mm
